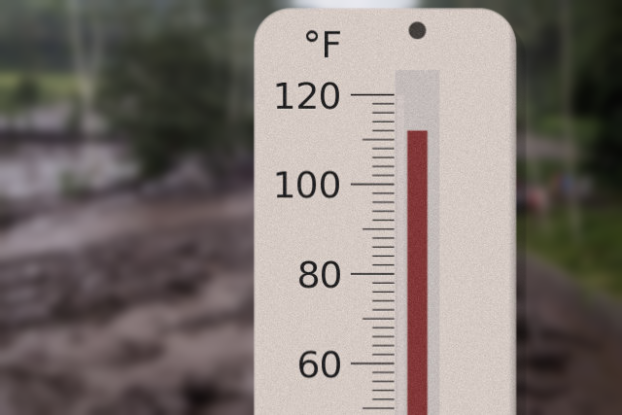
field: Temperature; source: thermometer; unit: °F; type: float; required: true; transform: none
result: 112 °F
